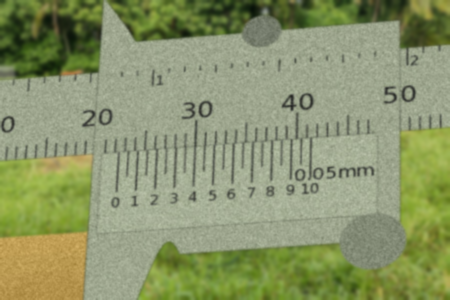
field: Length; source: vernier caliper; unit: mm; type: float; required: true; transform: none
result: 22.4 mm
